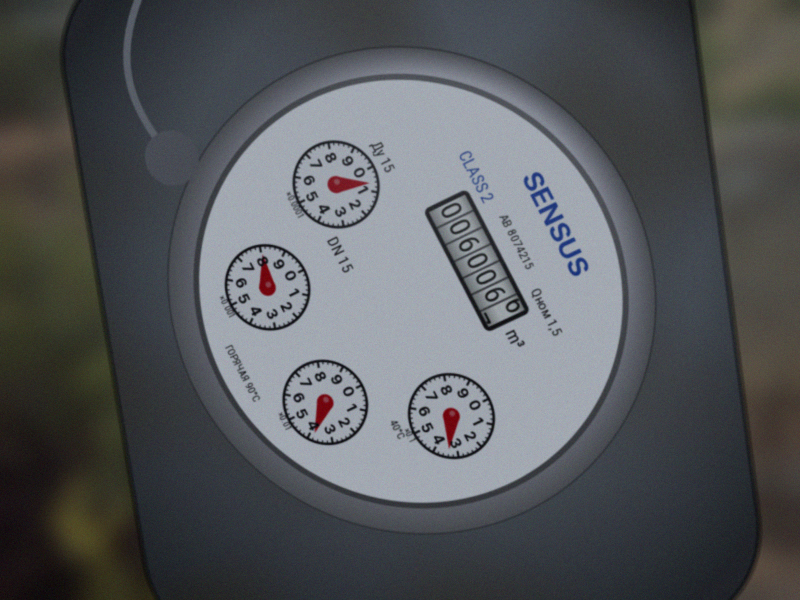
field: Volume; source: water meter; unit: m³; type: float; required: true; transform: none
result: 60066.3380 m³
